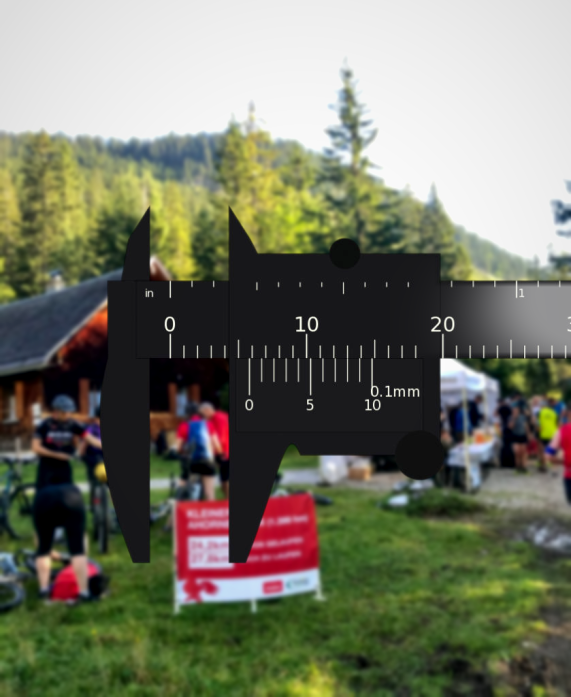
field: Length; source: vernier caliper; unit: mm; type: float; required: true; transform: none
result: 5.8 mm
